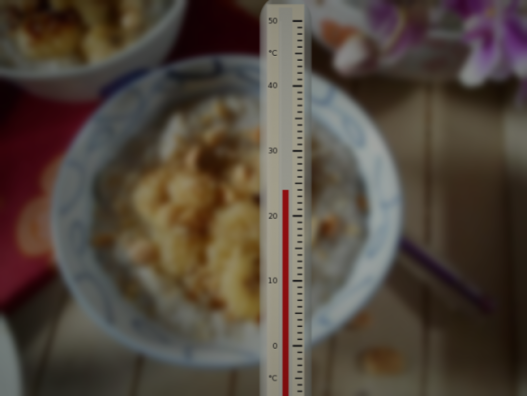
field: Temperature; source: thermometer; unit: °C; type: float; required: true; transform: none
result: 24 °C
